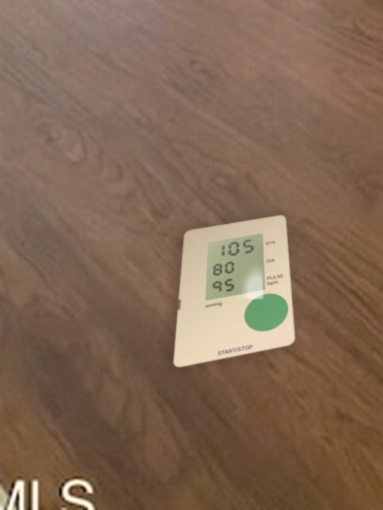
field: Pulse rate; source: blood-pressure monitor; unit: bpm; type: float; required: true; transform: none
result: 95 bpm
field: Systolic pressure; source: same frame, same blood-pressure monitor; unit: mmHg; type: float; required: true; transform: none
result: 105 mmHg
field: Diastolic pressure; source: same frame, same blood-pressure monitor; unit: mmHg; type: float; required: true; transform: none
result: 80 mmHg
